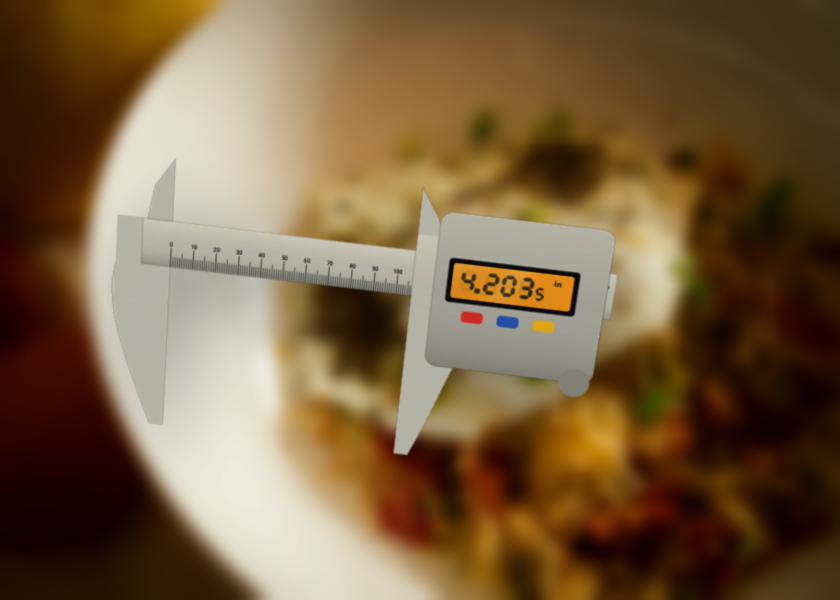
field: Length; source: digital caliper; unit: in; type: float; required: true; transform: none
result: 4.2035 in
